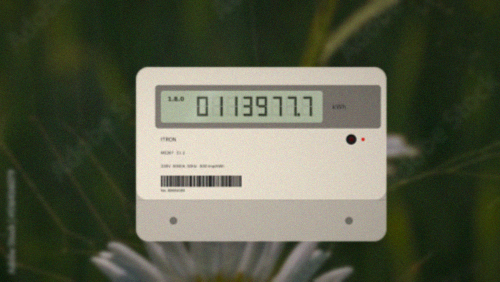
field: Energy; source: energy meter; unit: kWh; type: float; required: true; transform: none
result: 113977.7 kWh
